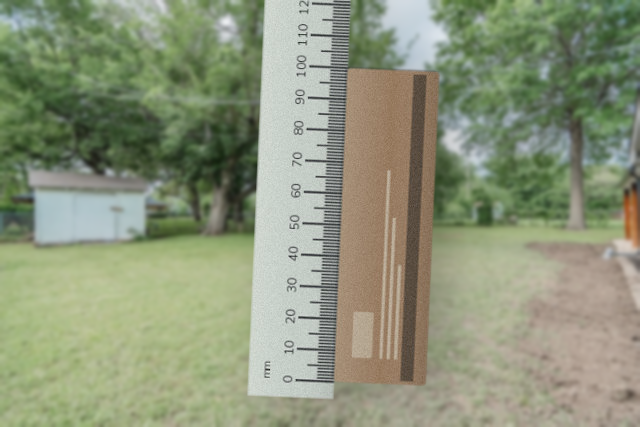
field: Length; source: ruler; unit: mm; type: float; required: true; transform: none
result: 100 mm
